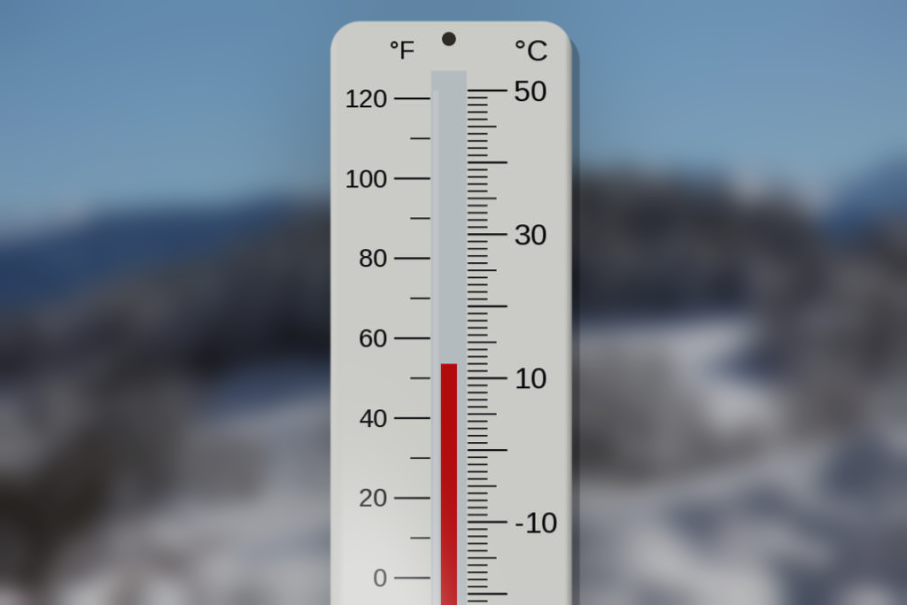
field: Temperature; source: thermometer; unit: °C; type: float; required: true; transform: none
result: 12 °C
